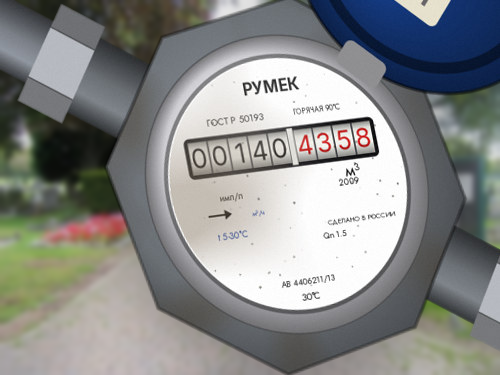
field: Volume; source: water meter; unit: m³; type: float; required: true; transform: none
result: 140.4358 m³
